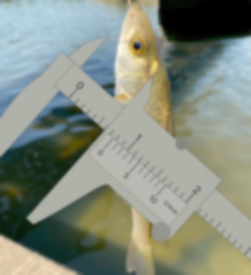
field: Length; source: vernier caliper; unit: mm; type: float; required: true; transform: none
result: 7.6 mm
